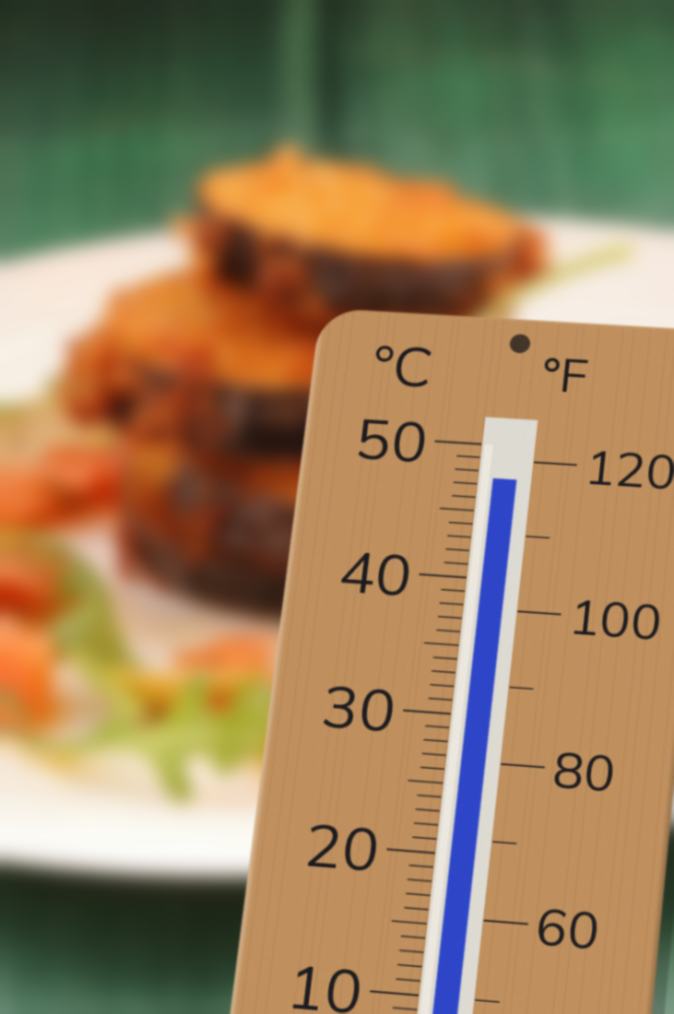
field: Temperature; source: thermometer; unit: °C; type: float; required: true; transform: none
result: 47.5 °C
